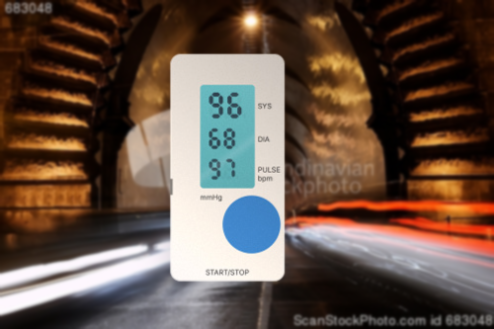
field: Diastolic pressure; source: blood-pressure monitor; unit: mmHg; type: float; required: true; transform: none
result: 68 mmHg
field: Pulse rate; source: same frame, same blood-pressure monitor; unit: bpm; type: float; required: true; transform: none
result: 97 bpm
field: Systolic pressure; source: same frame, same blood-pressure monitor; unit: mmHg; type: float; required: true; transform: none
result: 96 mmHg
